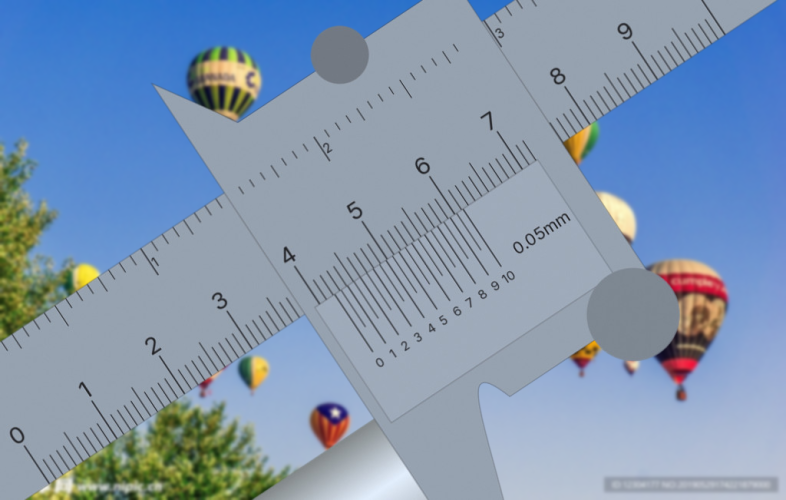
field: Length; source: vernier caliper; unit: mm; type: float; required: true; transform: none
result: 42.2 mm
